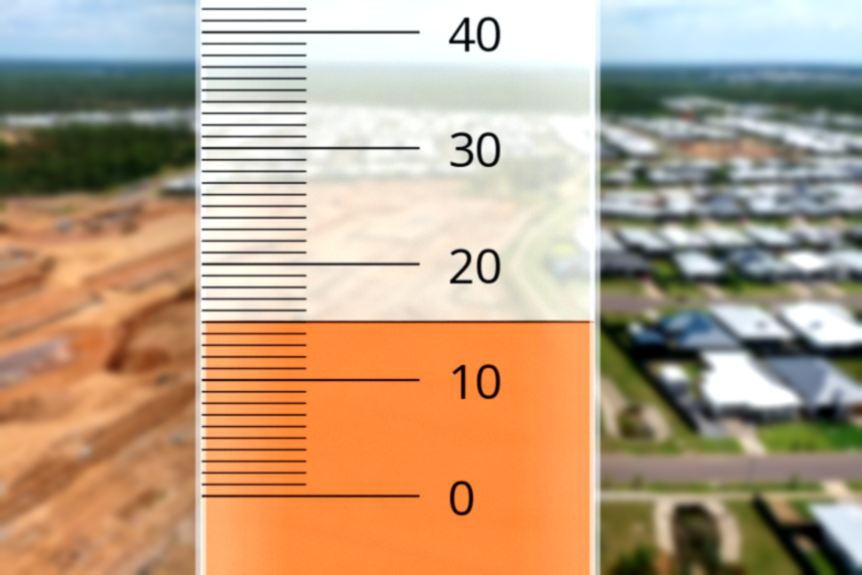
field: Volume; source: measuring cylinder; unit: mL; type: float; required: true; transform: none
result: 15 mL
